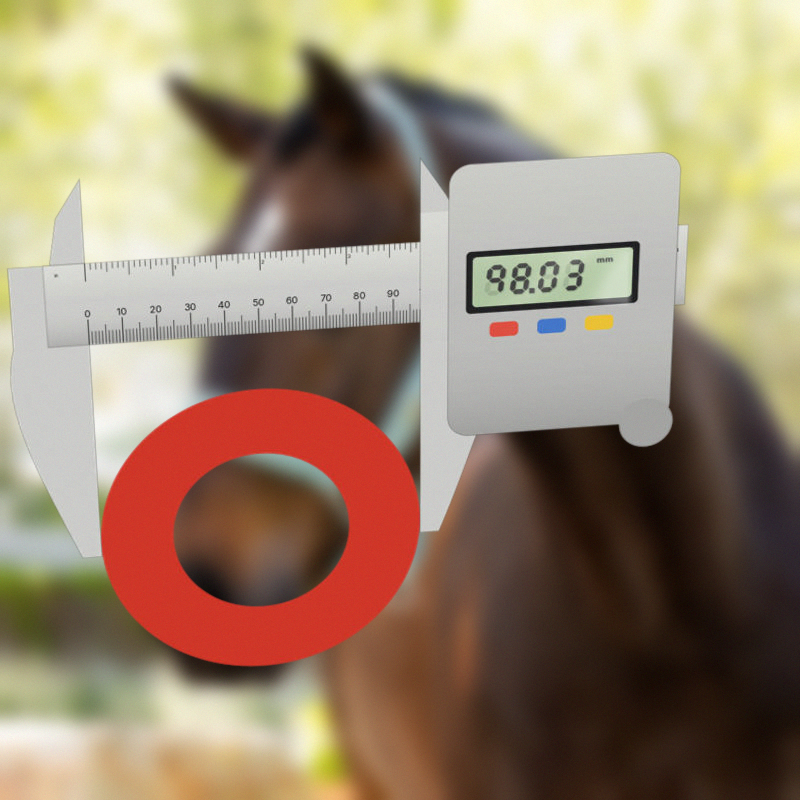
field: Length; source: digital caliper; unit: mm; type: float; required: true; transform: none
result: 98.03 mm
